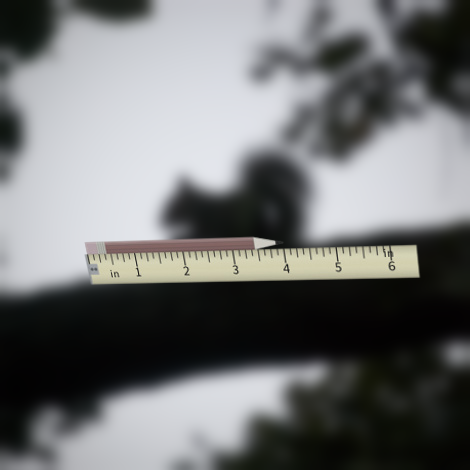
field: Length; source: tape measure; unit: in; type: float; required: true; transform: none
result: 4 in
